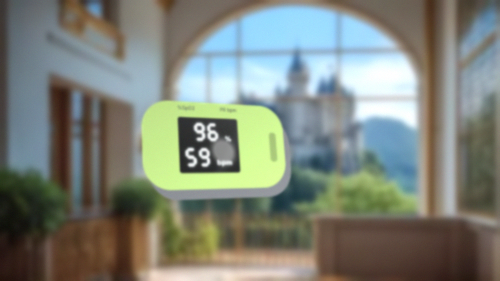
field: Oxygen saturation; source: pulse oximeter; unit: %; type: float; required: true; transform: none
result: 96 %
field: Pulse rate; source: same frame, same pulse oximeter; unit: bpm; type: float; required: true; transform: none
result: 59 bpm
